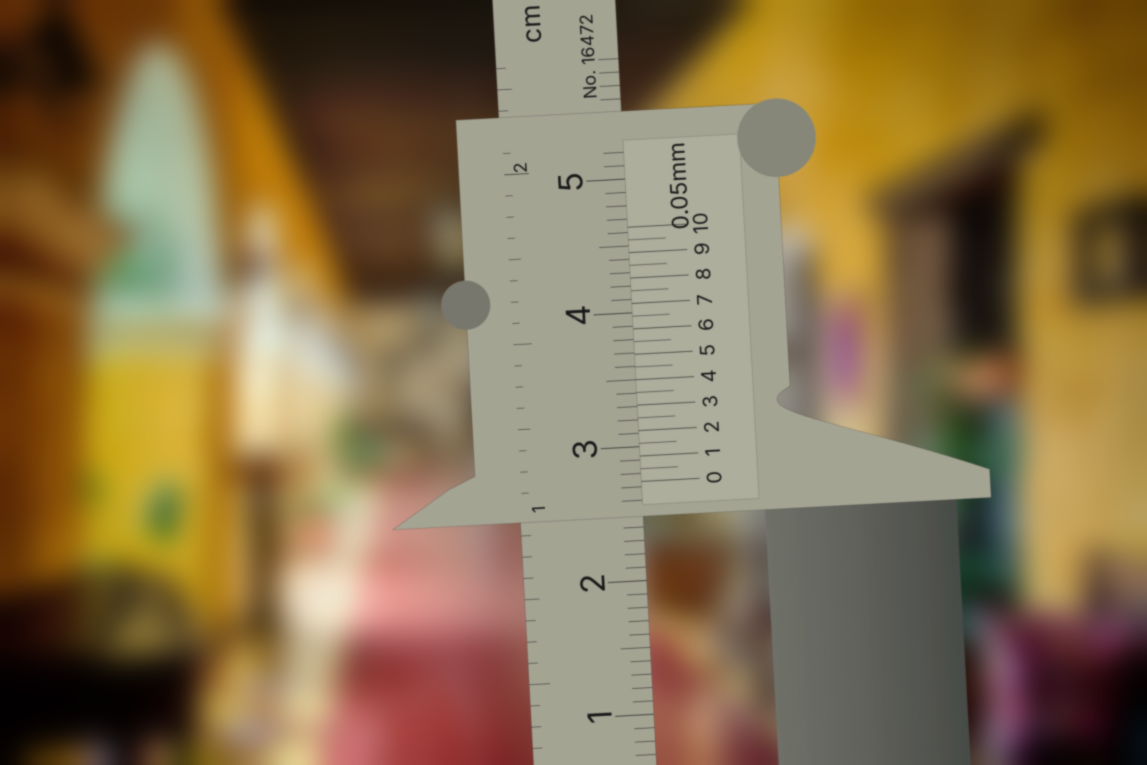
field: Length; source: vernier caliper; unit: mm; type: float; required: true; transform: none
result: 27.4 mm
